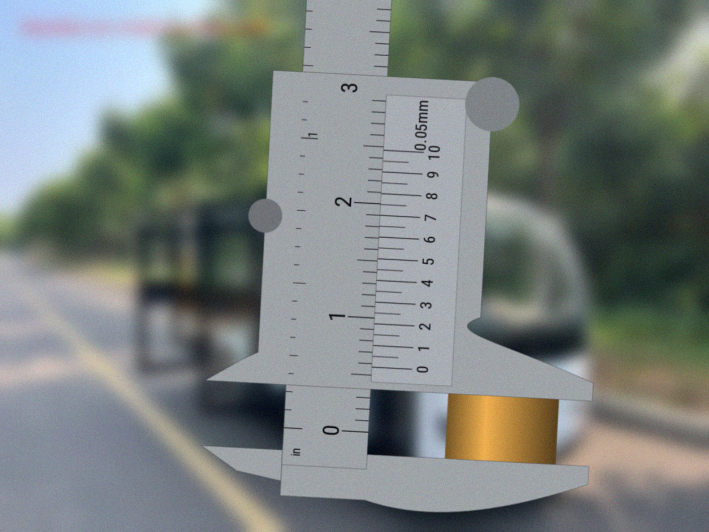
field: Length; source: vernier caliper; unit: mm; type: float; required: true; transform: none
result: 5.7 mm
